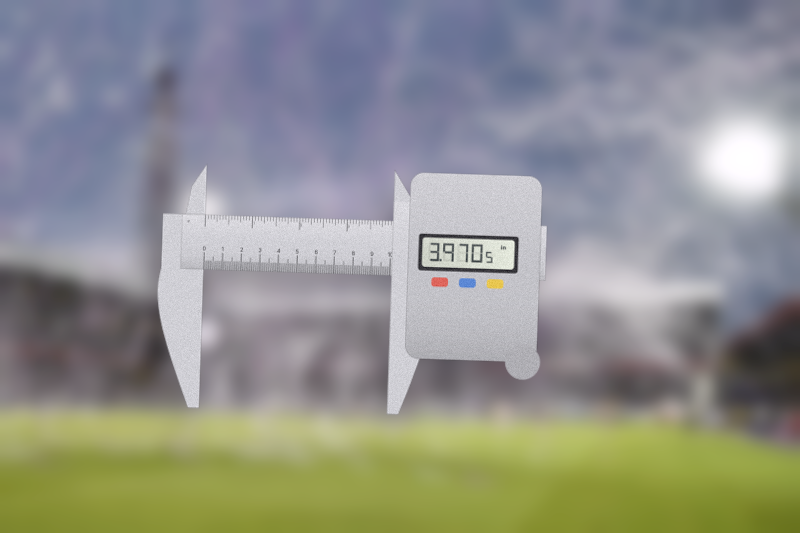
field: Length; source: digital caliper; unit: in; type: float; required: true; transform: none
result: 3.9705 in
